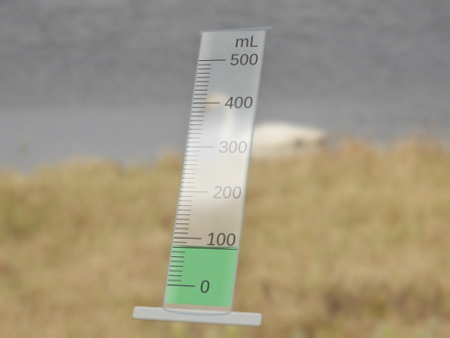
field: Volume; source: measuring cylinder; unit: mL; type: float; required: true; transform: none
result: 80 mL
